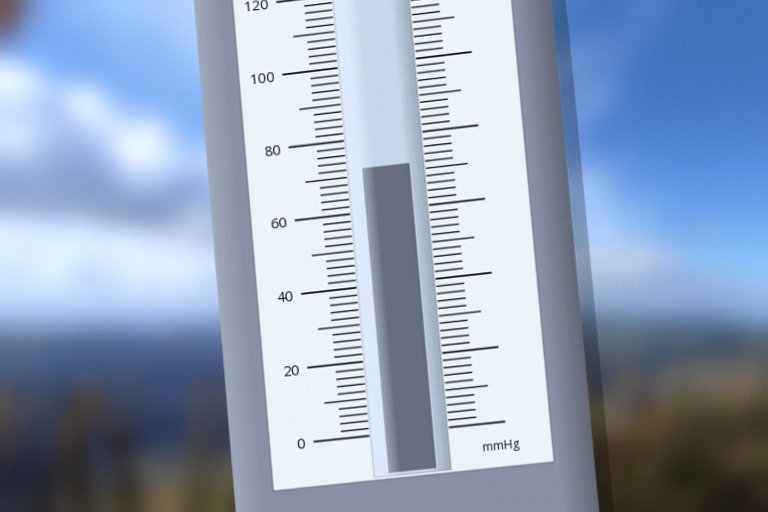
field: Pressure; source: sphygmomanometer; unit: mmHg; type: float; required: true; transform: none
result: 72 mmHg
